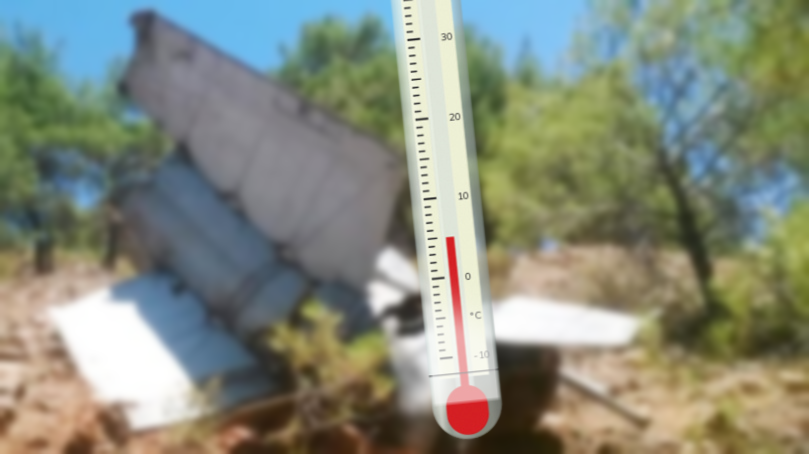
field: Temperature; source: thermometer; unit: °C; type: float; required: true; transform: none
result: 5 °C
